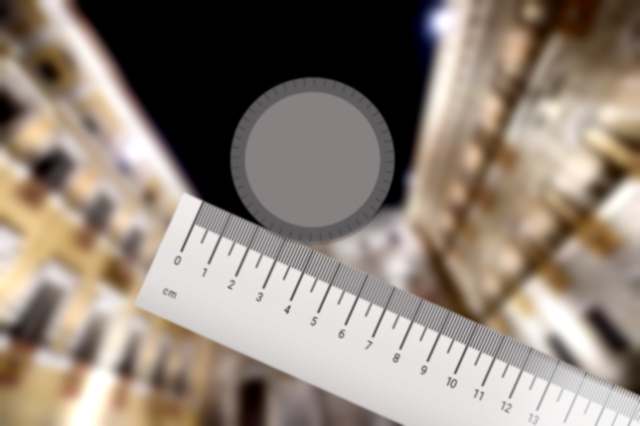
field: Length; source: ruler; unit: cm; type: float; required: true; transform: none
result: 5.5 cm
